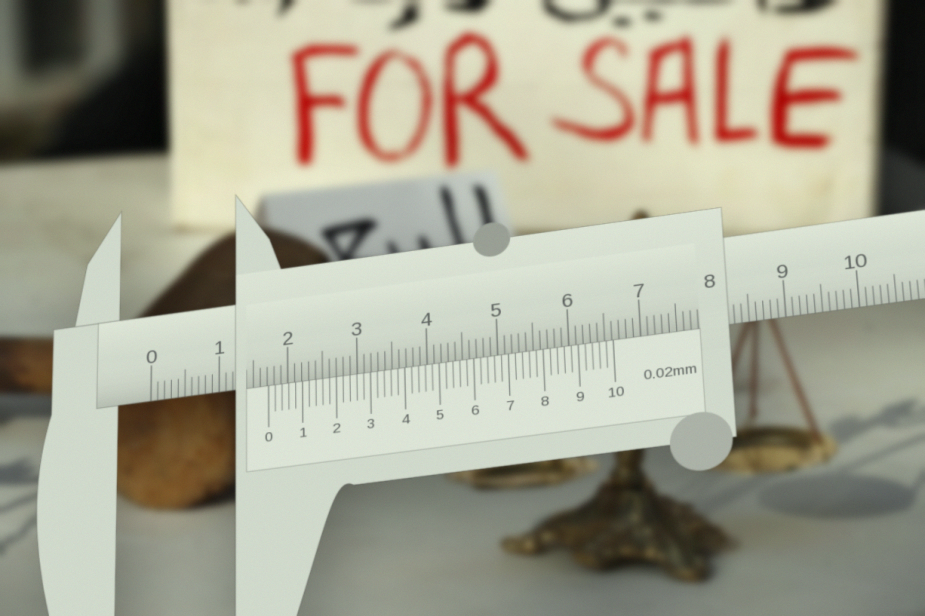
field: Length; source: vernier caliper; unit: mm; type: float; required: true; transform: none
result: 17.2 mm
